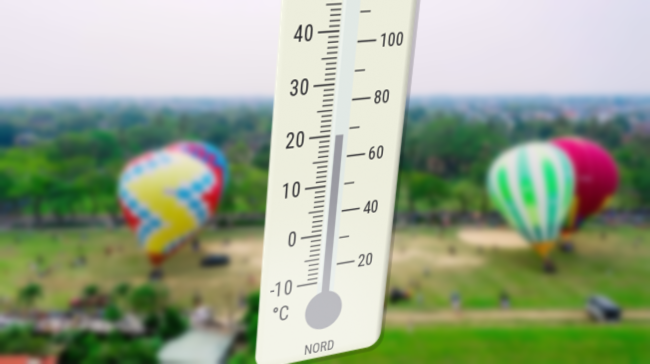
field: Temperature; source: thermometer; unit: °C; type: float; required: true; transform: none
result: 20 °C
